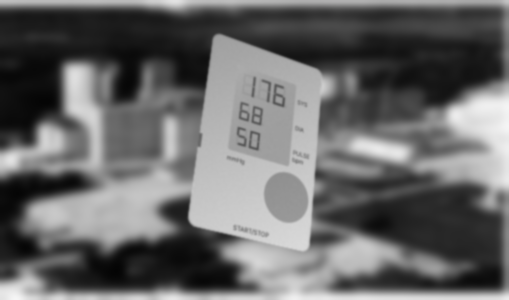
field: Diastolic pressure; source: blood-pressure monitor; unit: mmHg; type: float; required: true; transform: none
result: 68 mmHg
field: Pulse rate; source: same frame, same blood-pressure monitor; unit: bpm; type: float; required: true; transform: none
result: 50 bpm
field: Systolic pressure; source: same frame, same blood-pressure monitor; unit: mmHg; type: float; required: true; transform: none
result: 176 mmHg
